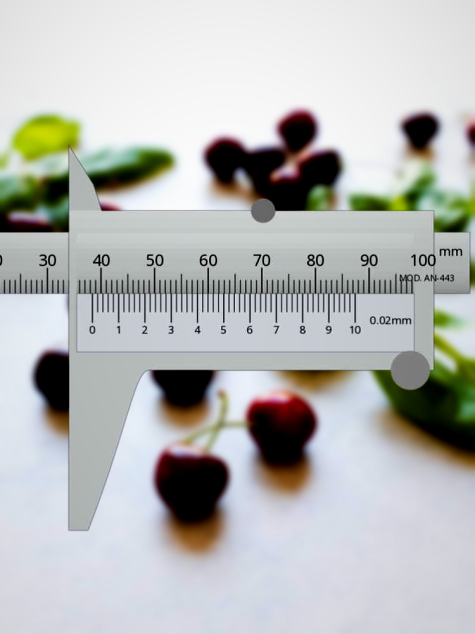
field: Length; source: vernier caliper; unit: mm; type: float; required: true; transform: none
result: 38.4 mm
